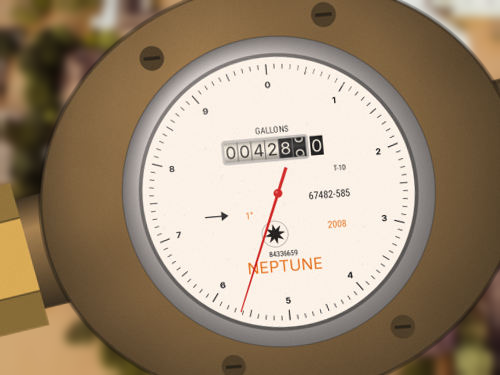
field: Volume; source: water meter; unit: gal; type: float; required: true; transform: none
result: 42885.6 gal
